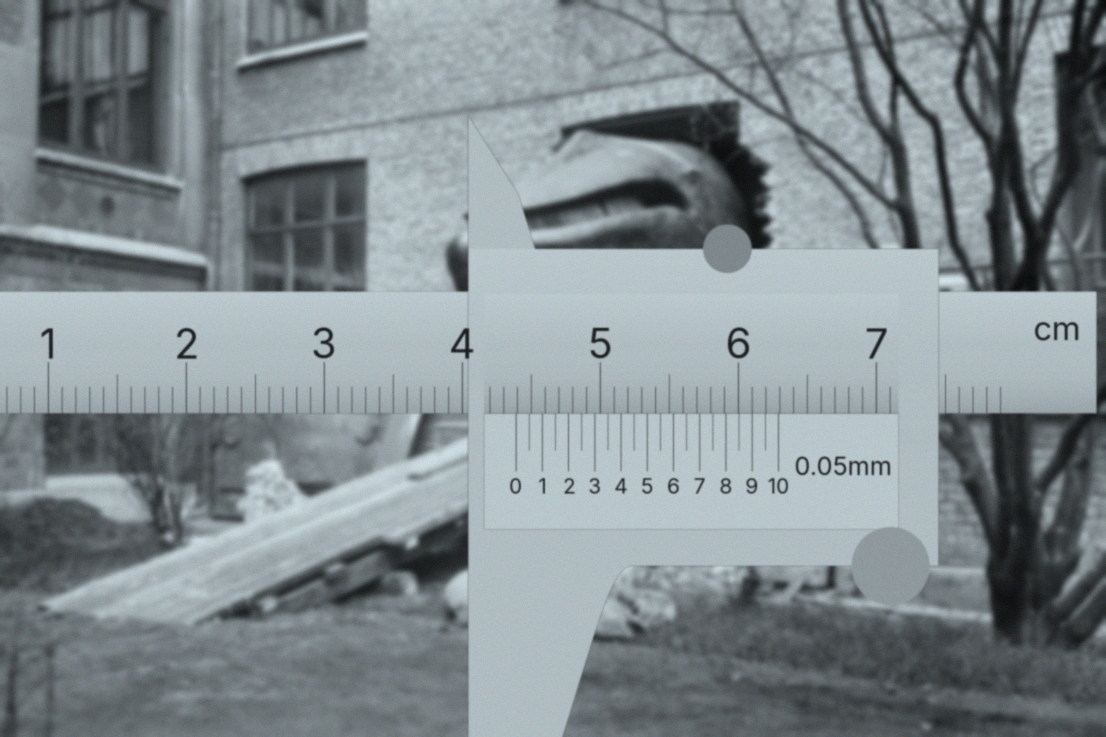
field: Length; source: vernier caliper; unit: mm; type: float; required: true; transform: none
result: 43.9 mm
